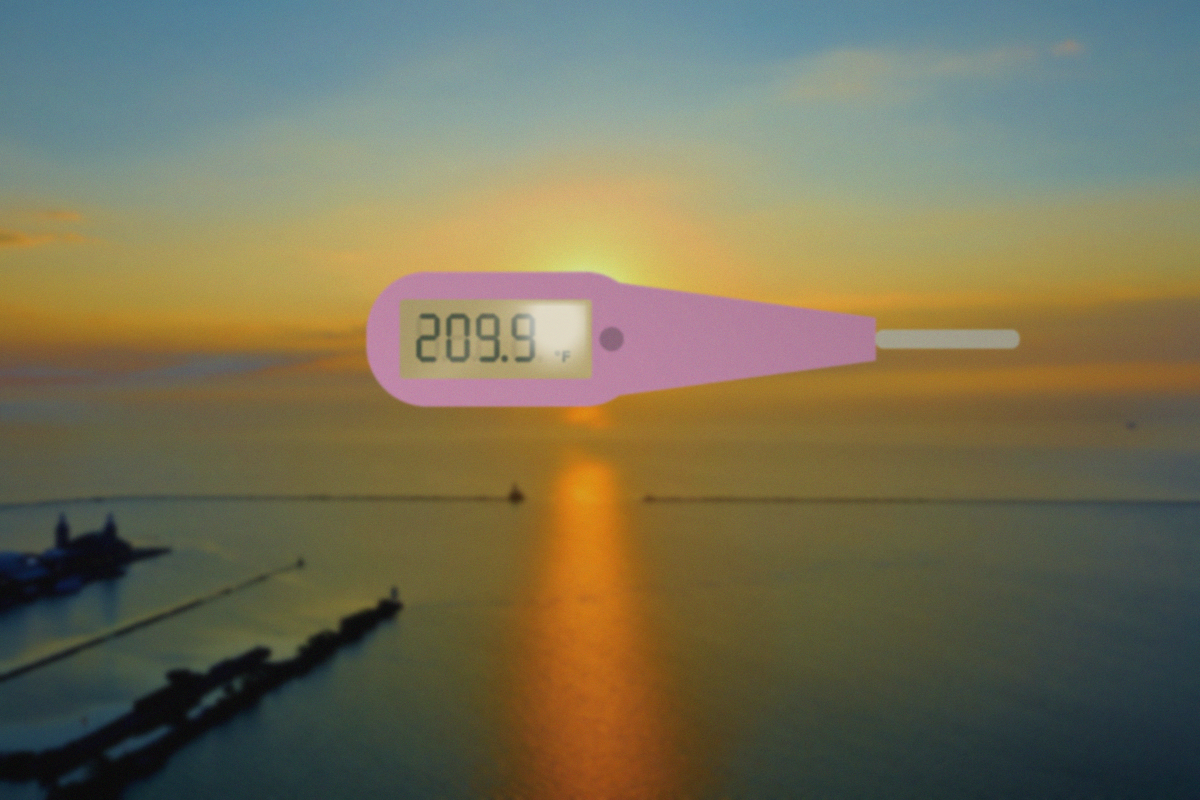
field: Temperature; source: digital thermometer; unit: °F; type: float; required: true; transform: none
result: 209.9 °F
